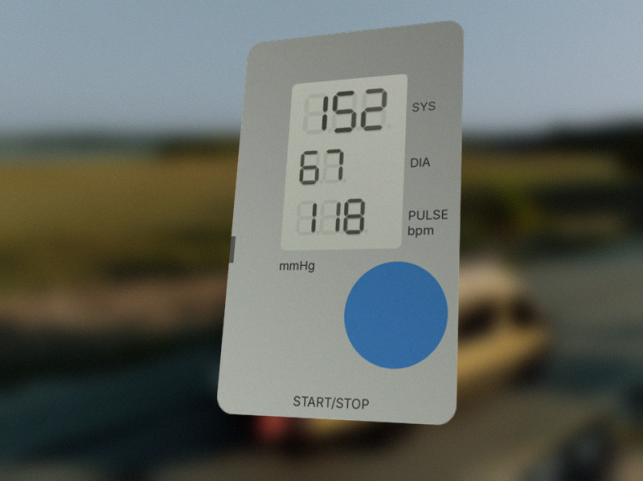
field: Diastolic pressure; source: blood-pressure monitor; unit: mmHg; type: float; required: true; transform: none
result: 67 mmHg
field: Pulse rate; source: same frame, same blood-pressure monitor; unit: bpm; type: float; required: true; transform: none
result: 118 bpm
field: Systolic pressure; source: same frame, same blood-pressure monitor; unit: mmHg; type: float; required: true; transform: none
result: 152 mmHg
